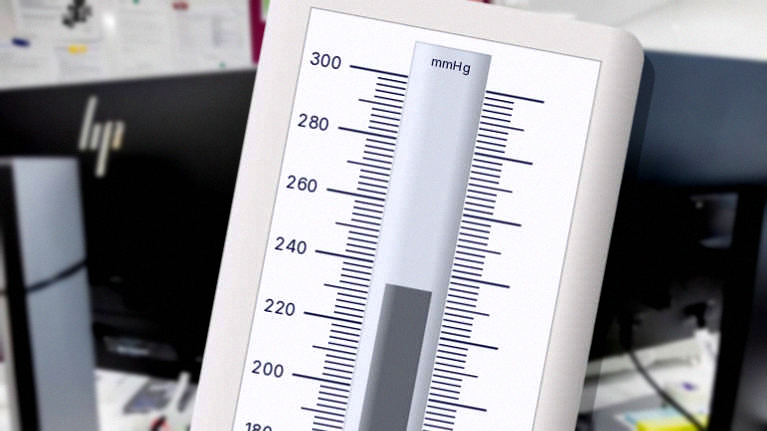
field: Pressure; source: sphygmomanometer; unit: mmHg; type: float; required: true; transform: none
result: 234 mmHg
